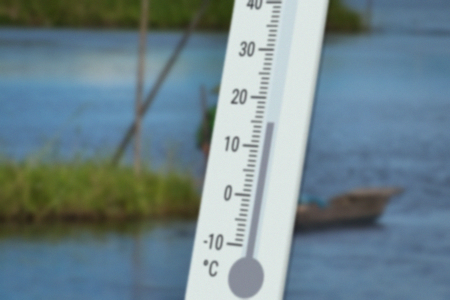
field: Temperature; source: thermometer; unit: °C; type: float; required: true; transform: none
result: 15 °C
